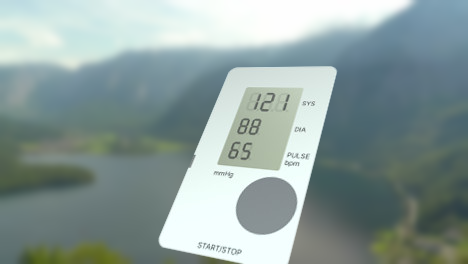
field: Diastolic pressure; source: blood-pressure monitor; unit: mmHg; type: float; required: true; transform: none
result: 88 mmHg
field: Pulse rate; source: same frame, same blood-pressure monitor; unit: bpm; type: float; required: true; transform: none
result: 65 bpm
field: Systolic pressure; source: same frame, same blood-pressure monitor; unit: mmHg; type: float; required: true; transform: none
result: 121 mmHg
